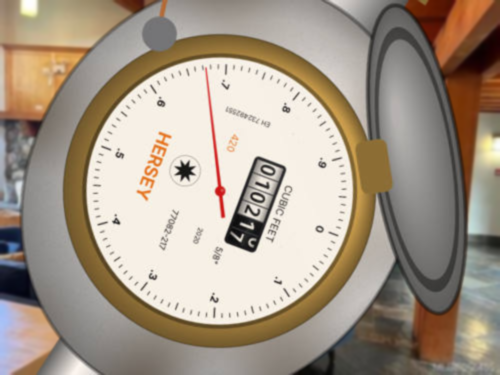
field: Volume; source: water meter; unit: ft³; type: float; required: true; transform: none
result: 10216.67 ft³
